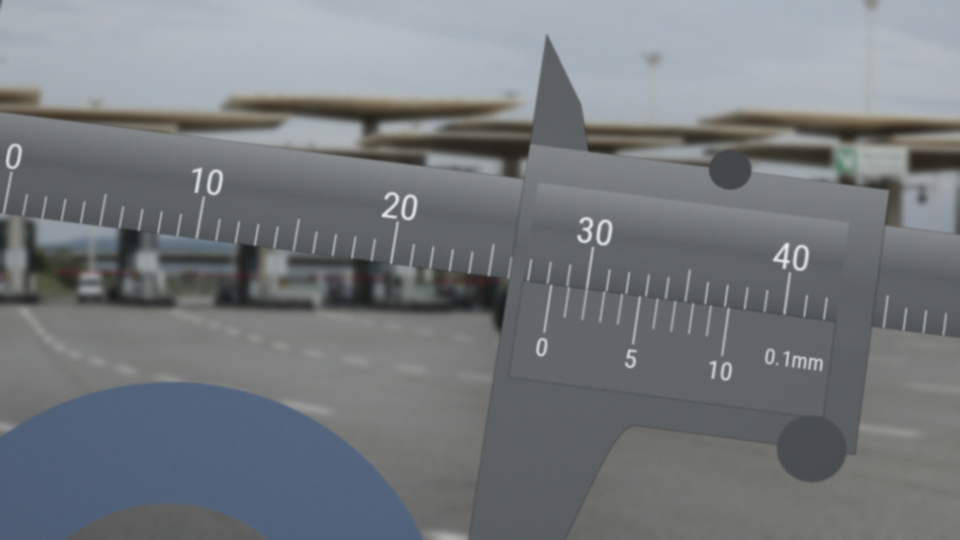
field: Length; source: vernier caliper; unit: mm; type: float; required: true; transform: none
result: 28.2 mm
